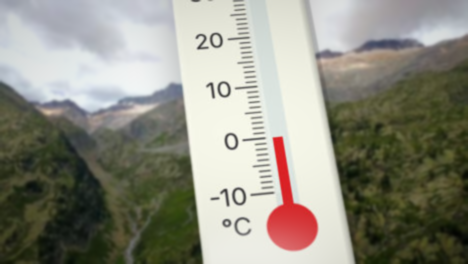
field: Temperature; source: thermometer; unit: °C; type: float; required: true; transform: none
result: 0 °C
